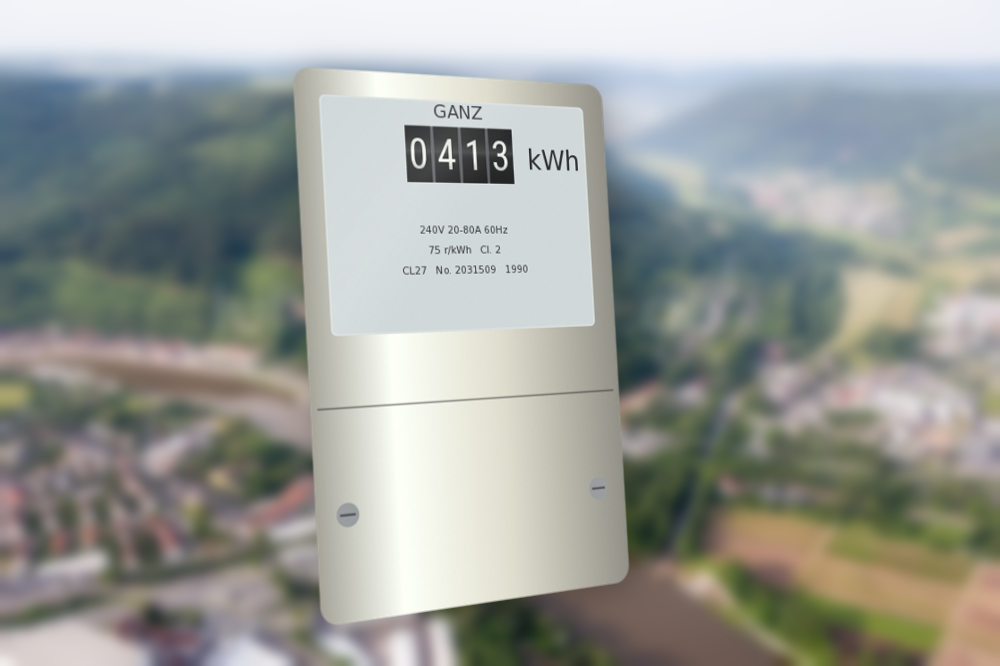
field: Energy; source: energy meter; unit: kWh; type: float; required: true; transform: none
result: 413 kWh
